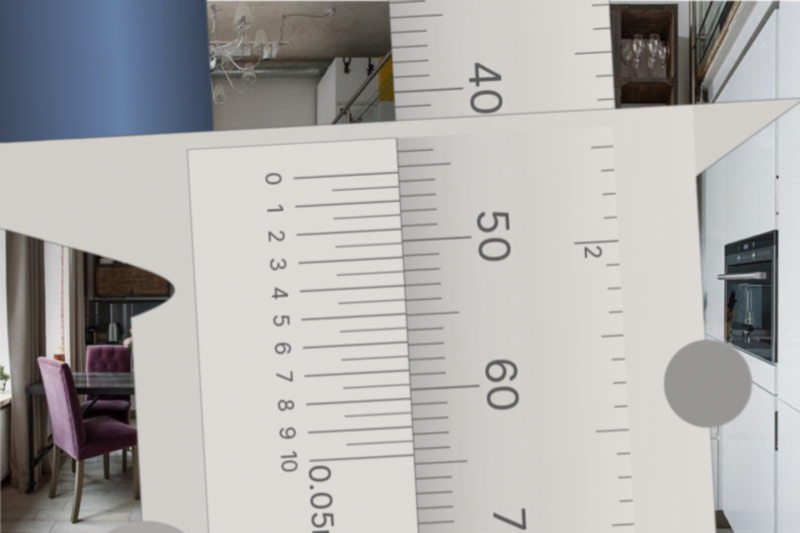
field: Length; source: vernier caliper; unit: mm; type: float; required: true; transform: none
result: 45.4 mm
